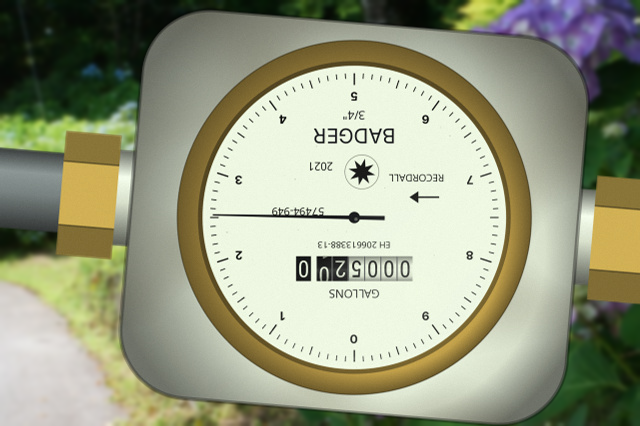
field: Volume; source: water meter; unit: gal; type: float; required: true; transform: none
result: 5202.5 gal
